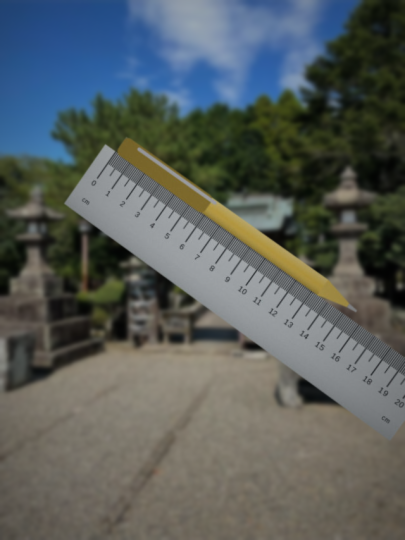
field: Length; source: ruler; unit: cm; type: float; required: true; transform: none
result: 15.5 cm
